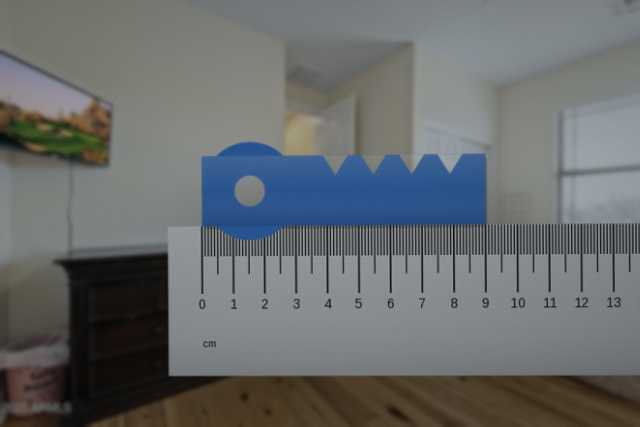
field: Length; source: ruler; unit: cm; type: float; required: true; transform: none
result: 9 cm
